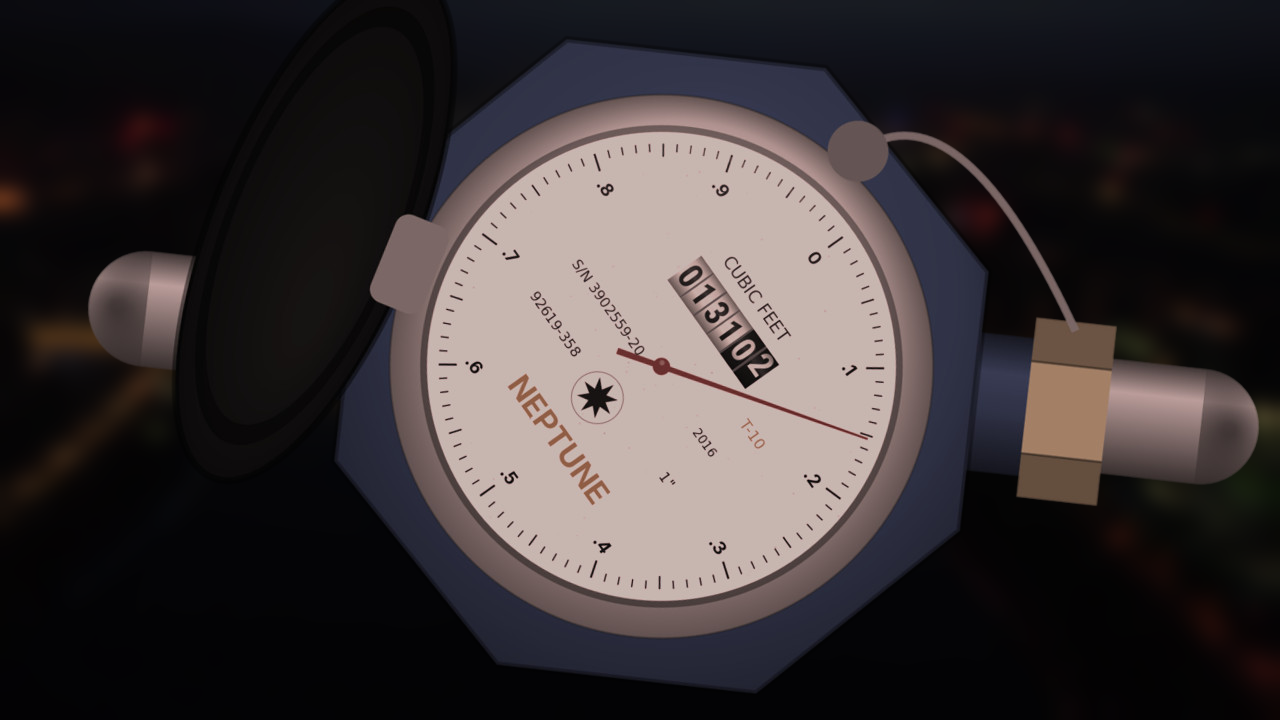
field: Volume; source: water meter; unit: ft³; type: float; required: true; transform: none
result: 13102.15 ft³
